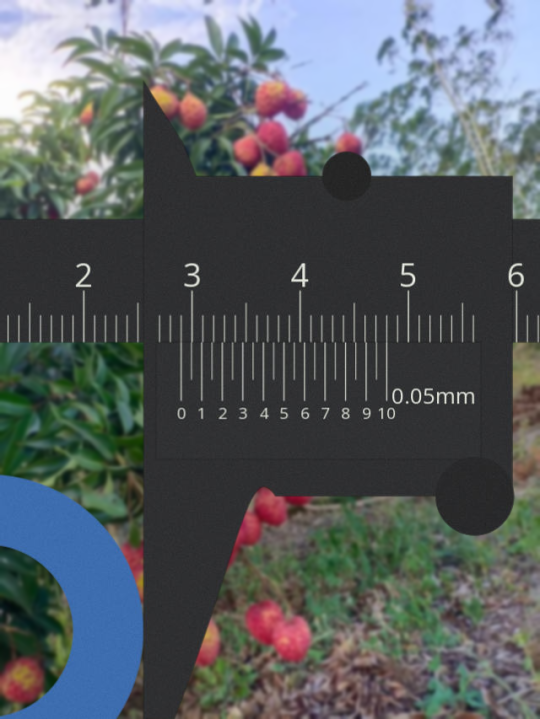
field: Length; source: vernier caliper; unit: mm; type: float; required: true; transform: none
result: 29.0 mm
